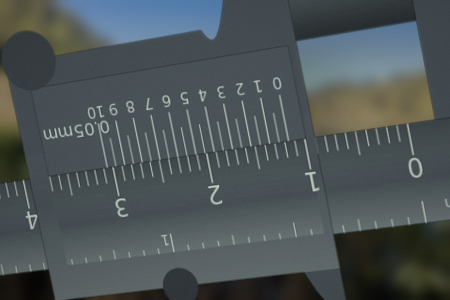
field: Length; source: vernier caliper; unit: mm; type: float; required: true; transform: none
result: 11.6 mm
